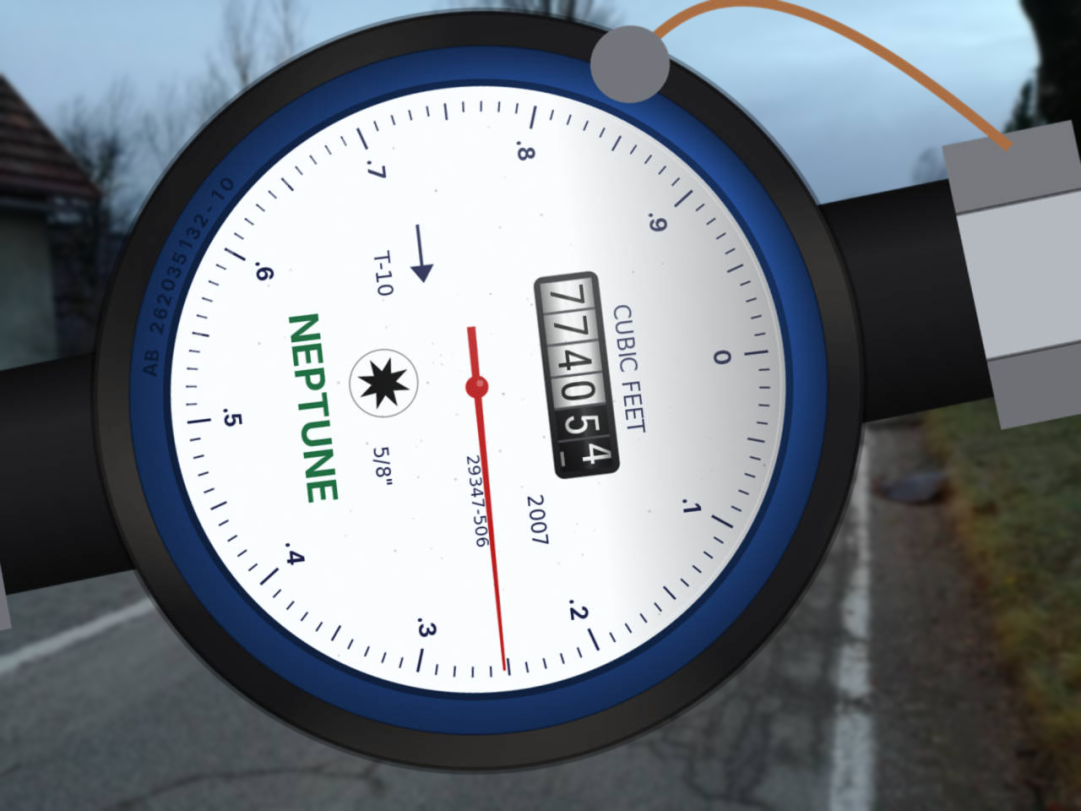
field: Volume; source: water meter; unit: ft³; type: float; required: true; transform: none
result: 774054.25 ft³
